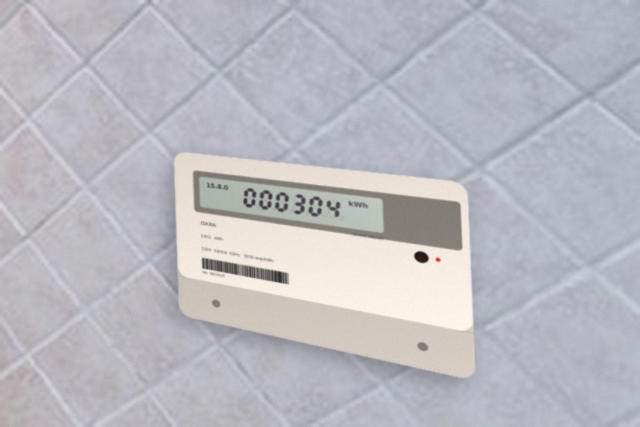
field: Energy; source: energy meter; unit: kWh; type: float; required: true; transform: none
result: 304 kWh
